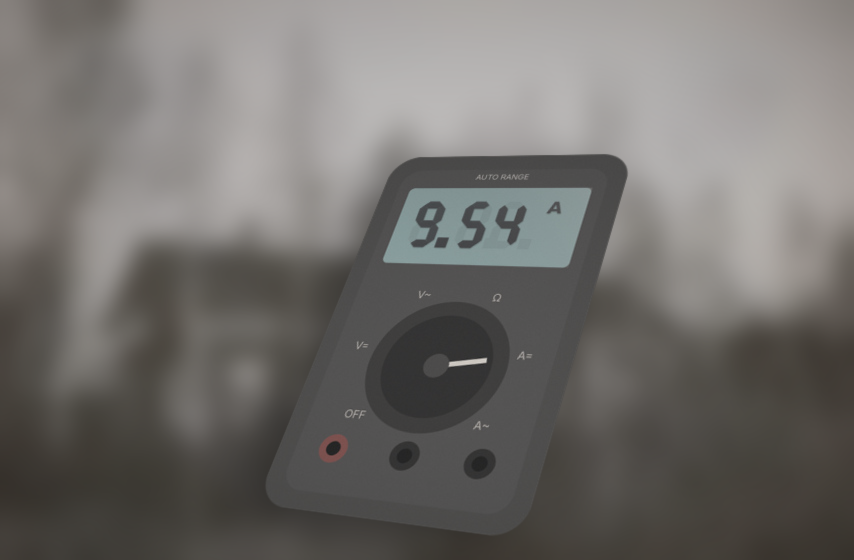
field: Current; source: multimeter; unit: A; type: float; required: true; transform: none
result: 9.54 A
